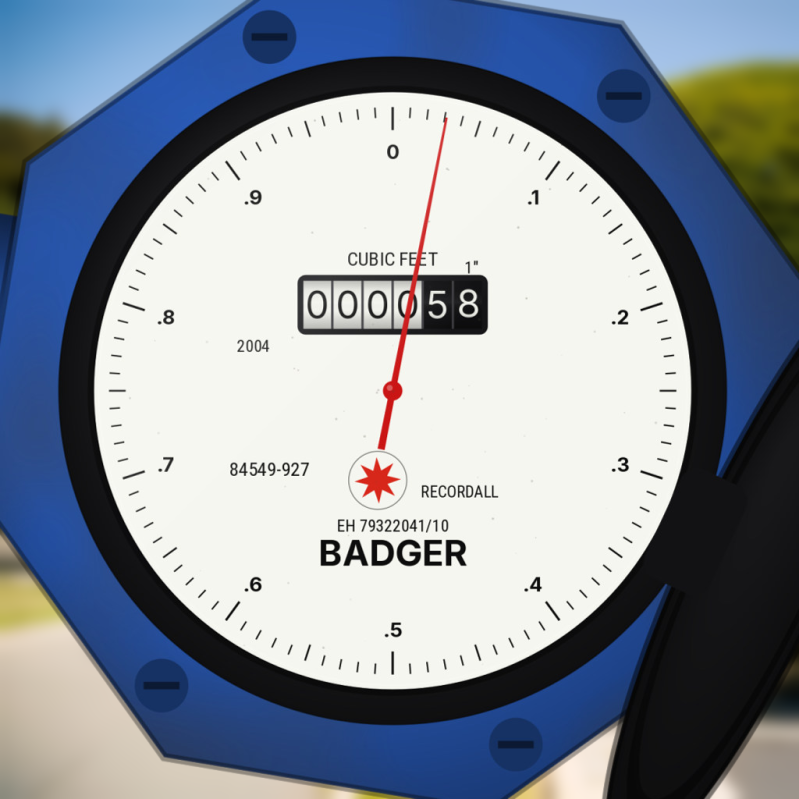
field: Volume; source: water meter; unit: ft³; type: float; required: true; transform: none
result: 58.03 ft³
